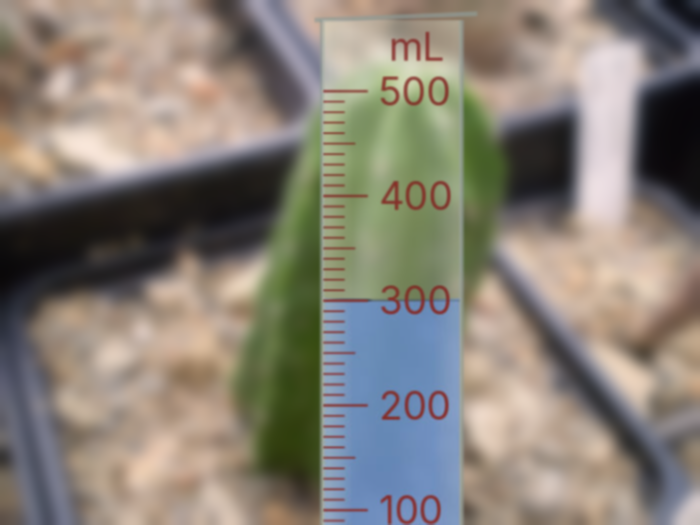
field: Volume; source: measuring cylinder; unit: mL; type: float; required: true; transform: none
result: 300 mL
